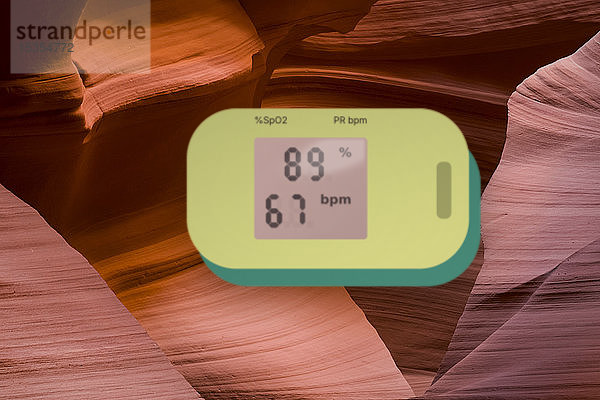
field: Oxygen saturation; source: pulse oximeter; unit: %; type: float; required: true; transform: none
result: 89 %
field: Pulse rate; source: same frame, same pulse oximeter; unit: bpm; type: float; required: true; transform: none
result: 67 bpm
